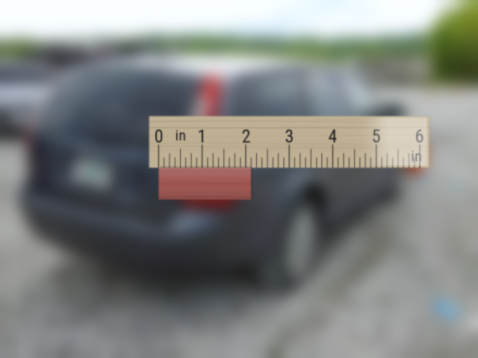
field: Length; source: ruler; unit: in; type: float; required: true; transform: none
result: 2.125 in
